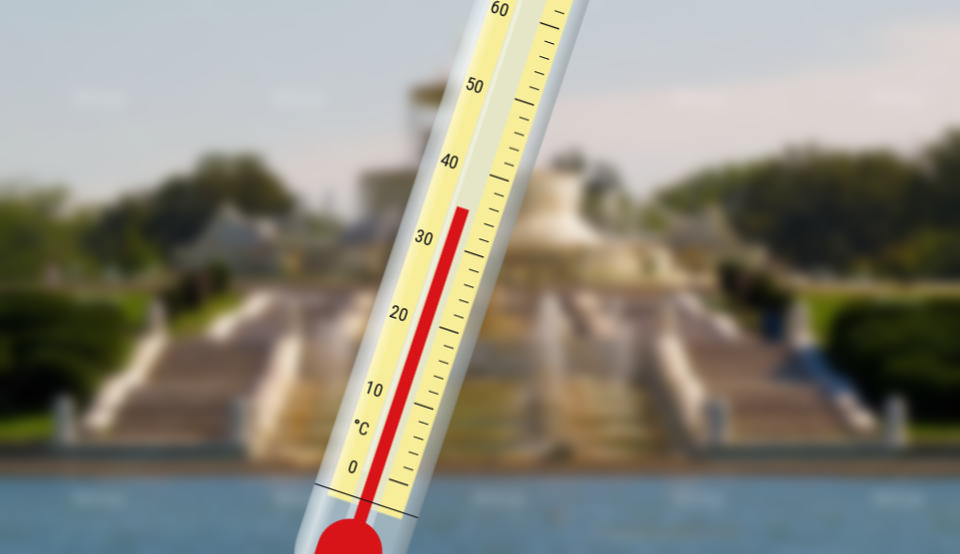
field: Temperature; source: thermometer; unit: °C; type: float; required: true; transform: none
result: 35 °C
